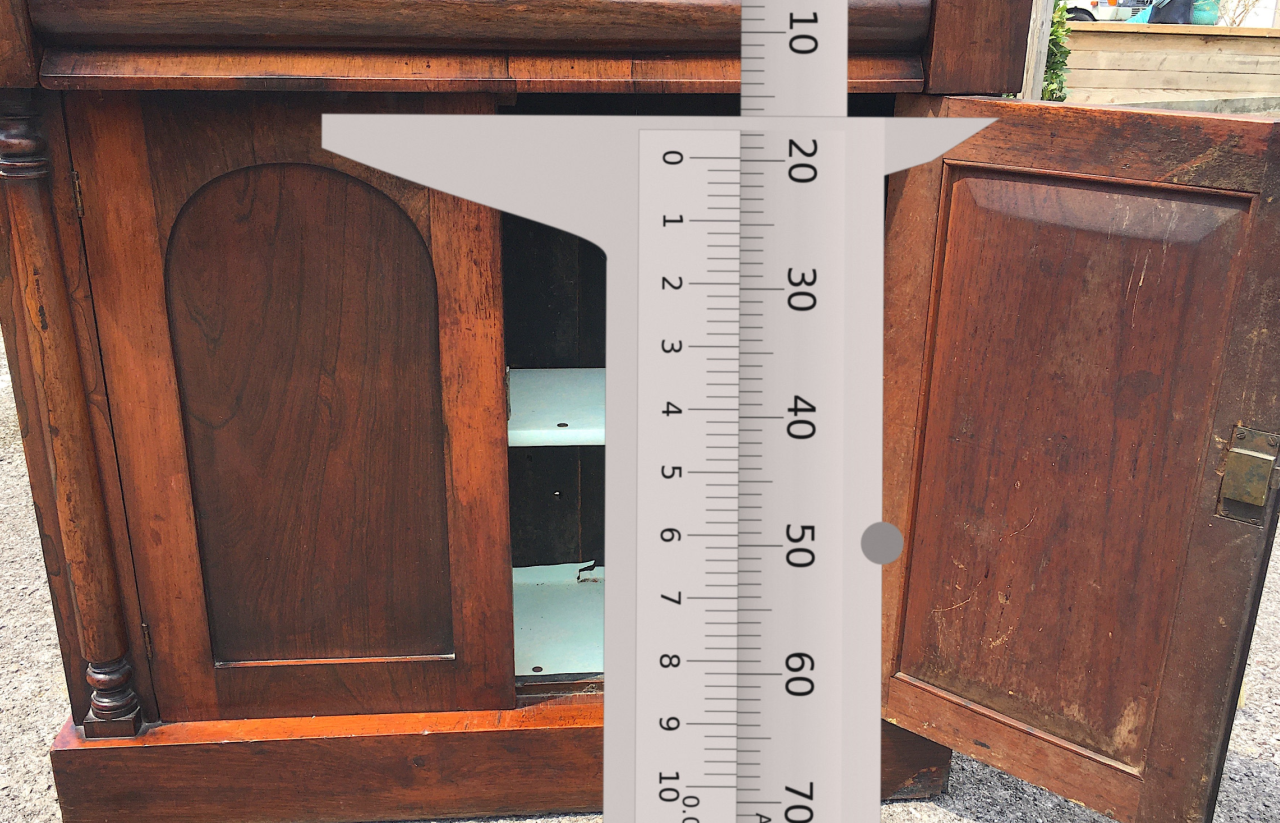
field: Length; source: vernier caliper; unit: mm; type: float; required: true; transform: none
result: 19.8 mm
